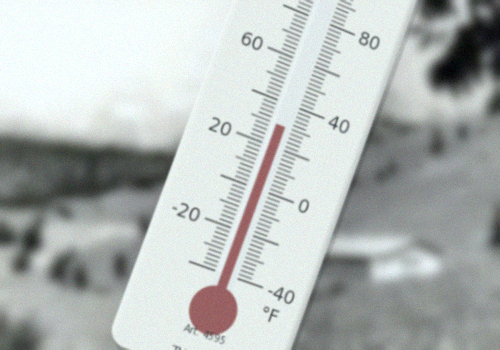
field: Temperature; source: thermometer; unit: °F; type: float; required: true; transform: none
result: 30 °F
